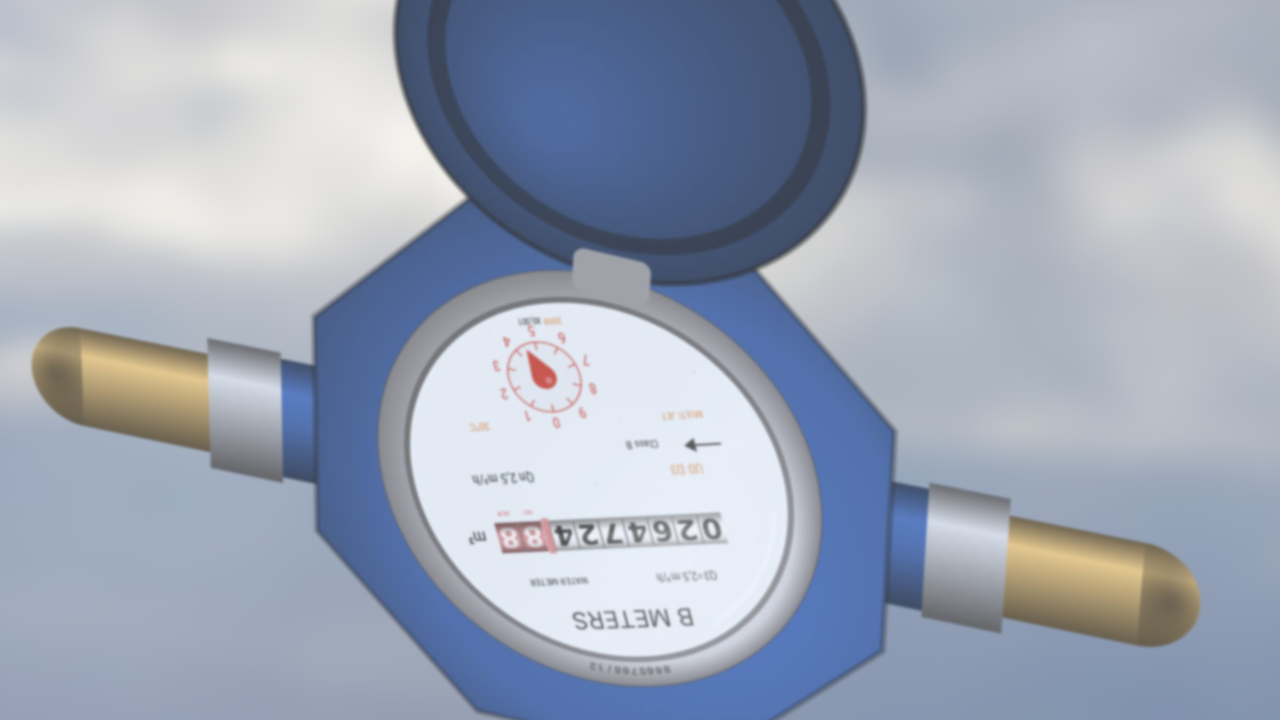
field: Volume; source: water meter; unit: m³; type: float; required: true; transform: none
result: 264724.884 m³
